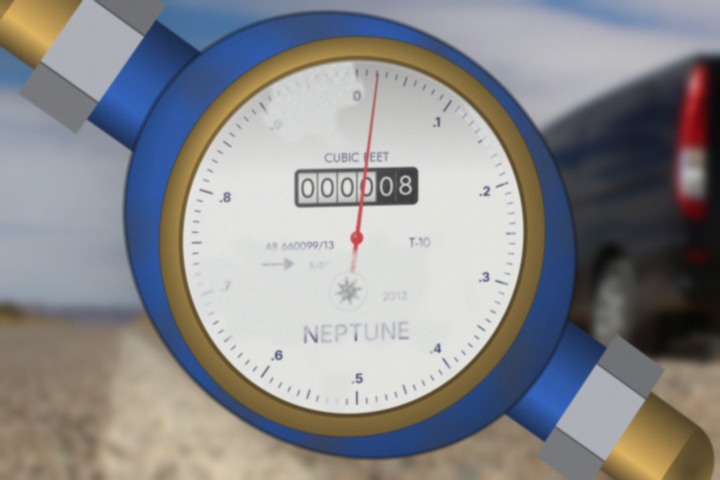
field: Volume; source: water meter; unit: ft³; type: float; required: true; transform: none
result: 8.02 ft³
